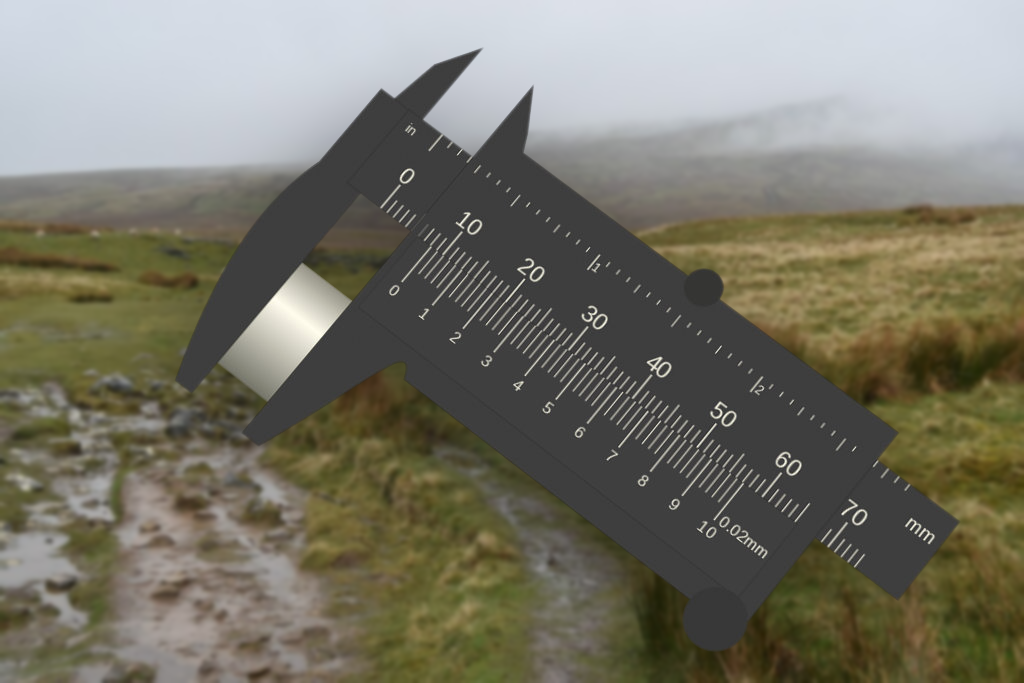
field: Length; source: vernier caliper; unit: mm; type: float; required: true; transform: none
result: 8.2 mm
